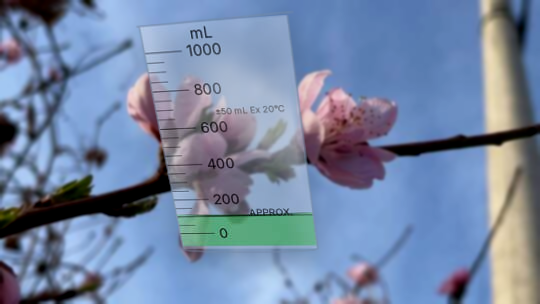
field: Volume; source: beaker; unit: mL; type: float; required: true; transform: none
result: 100 mL
